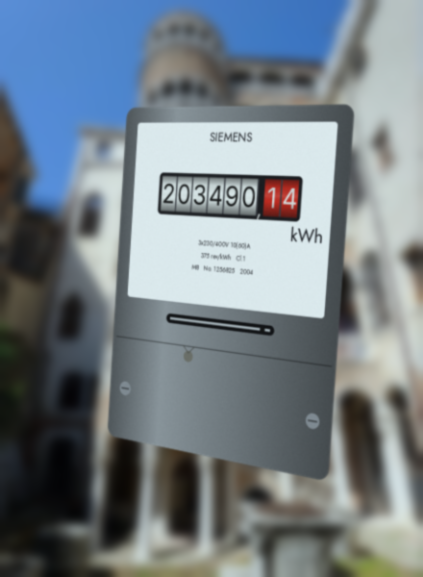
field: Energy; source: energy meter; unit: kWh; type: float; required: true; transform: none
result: 203490.14 kWh
